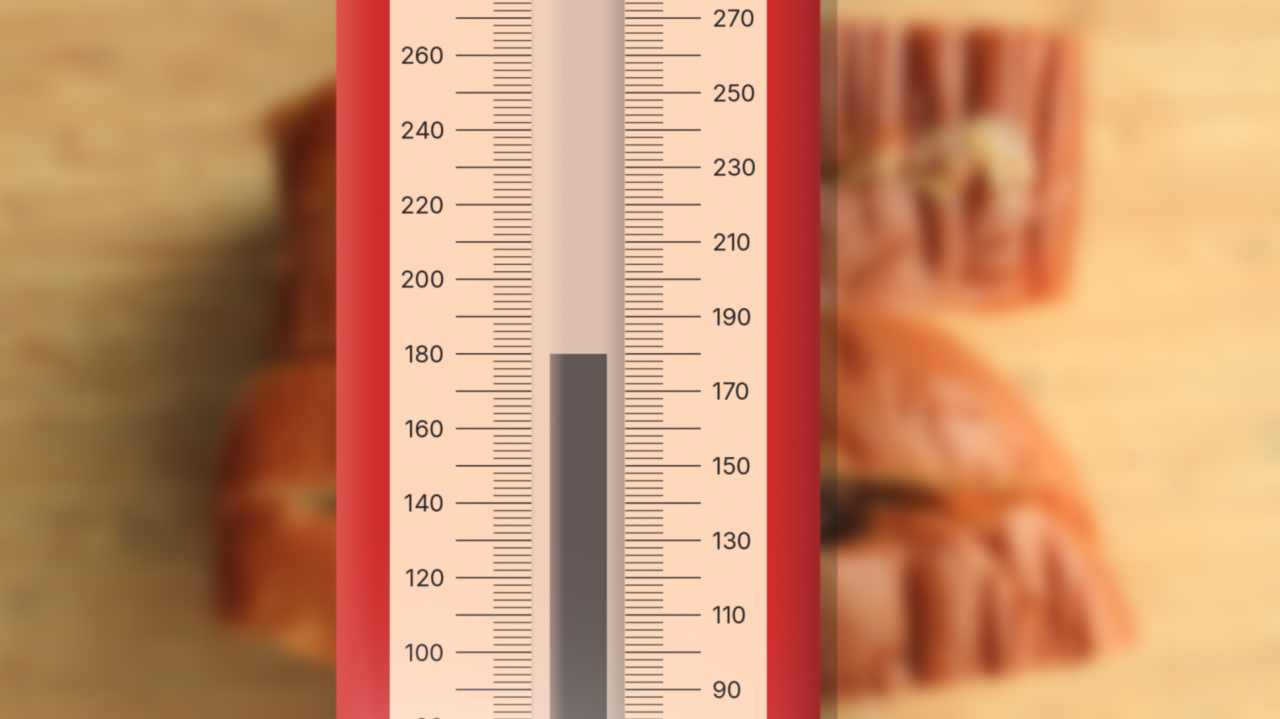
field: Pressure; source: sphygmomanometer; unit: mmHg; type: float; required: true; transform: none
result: 180 mmHg
